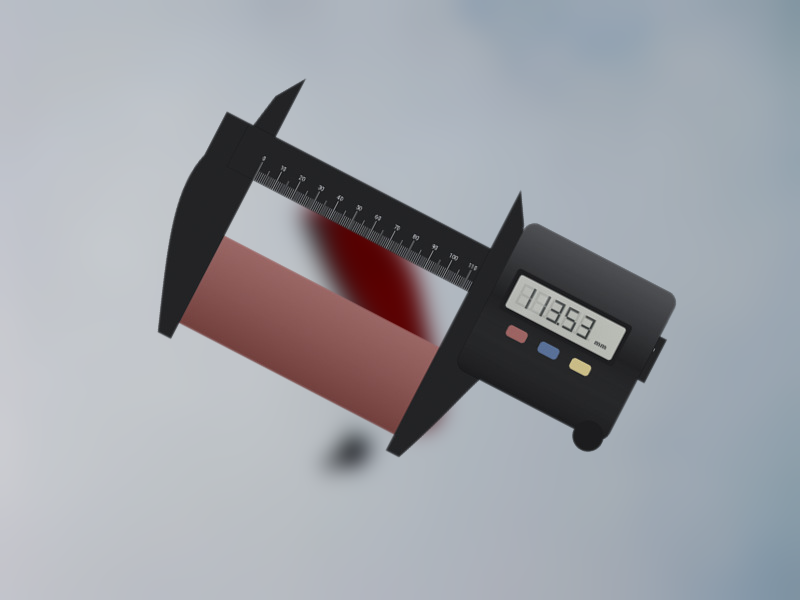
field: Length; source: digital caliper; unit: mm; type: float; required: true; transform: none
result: 113.53 mm
